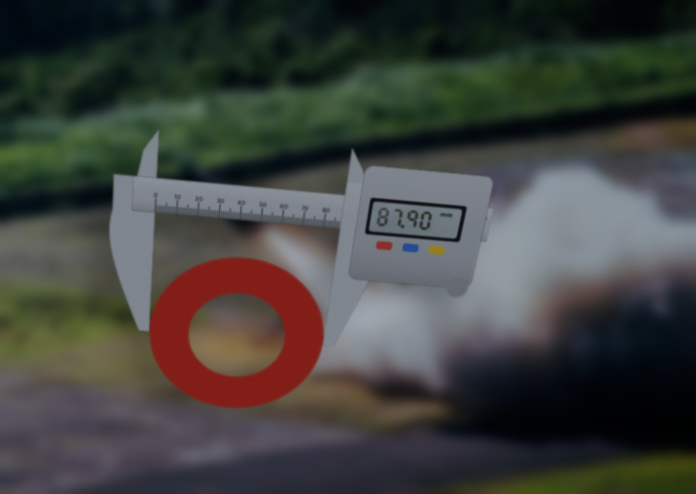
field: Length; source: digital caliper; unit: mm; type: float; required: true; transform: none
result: 87.90 mm
